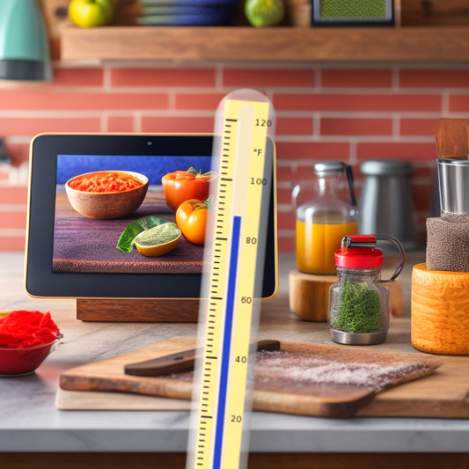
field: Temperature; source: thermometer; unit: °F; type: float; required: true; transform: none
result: 88 °F
